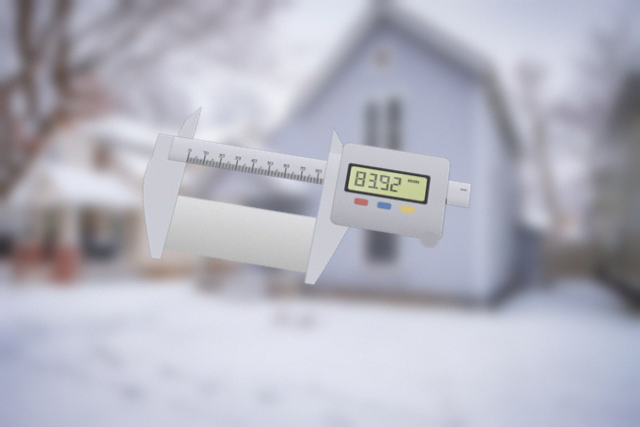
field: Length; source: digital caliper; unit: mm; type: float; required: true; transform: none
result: 83.92 mm
